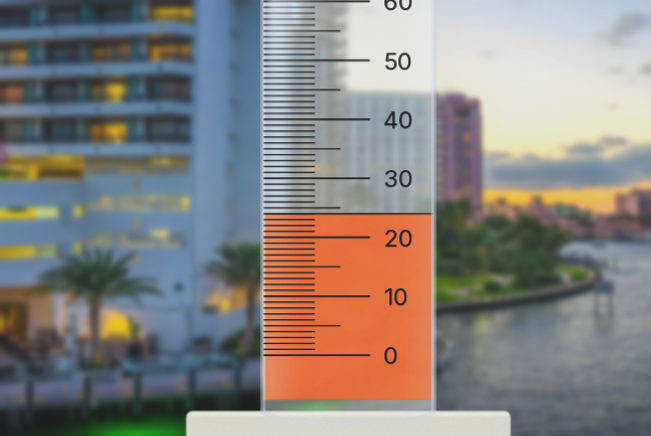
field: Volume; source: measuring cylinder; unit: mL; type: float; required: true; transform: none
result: 24 mL
